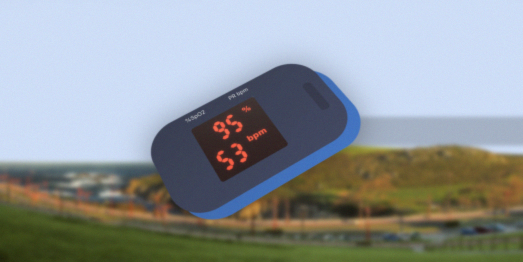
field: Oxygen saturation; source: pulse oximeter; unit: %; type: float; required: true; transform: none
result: 95 %
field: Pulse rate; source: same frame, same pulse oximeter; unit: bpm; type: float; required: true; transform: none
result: 53 bpm
